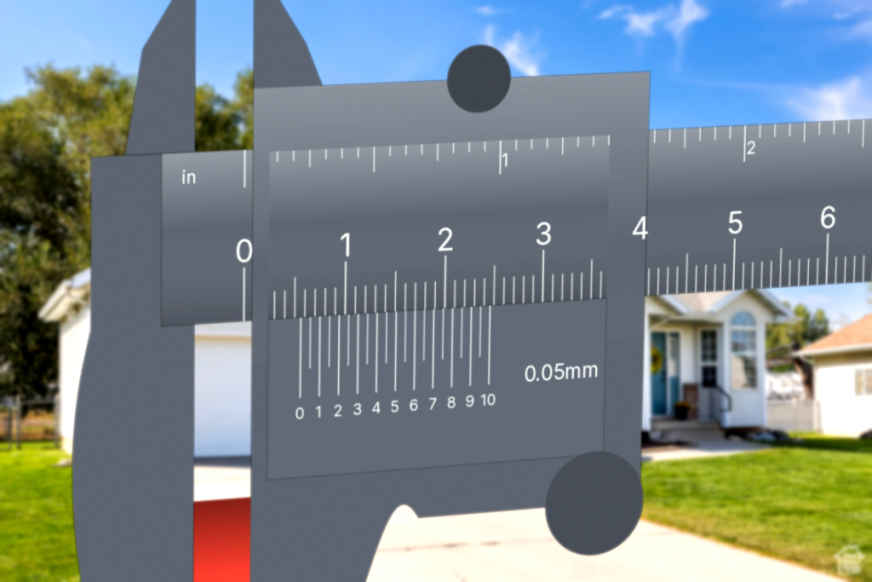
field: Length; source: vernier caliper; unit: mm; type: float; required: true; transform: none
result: 5.6 mm
